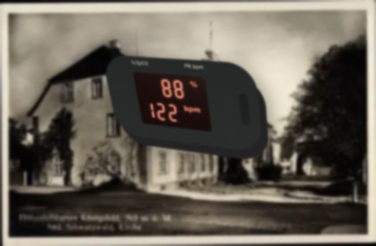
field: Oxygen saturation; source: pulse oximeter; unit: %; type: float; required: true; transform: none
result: 88 %
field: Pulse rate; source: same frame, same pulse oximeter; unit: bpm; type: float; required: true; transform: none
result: 122 bpm
